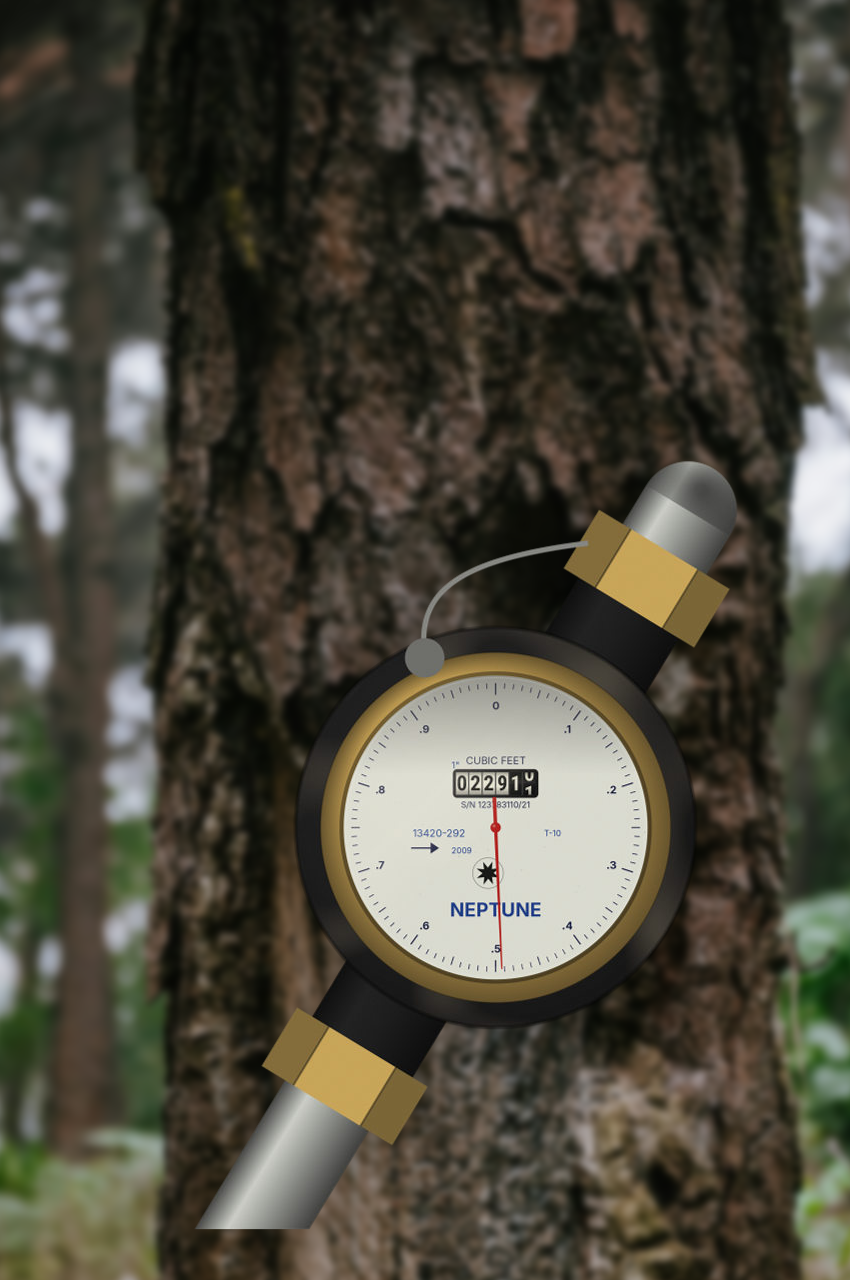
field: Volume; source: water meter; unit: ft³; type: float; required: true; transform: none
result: 22910.49 ft³
